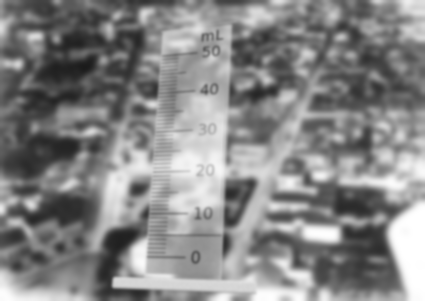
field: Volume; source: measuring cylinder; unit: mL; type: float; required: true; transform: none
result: 5 mL
